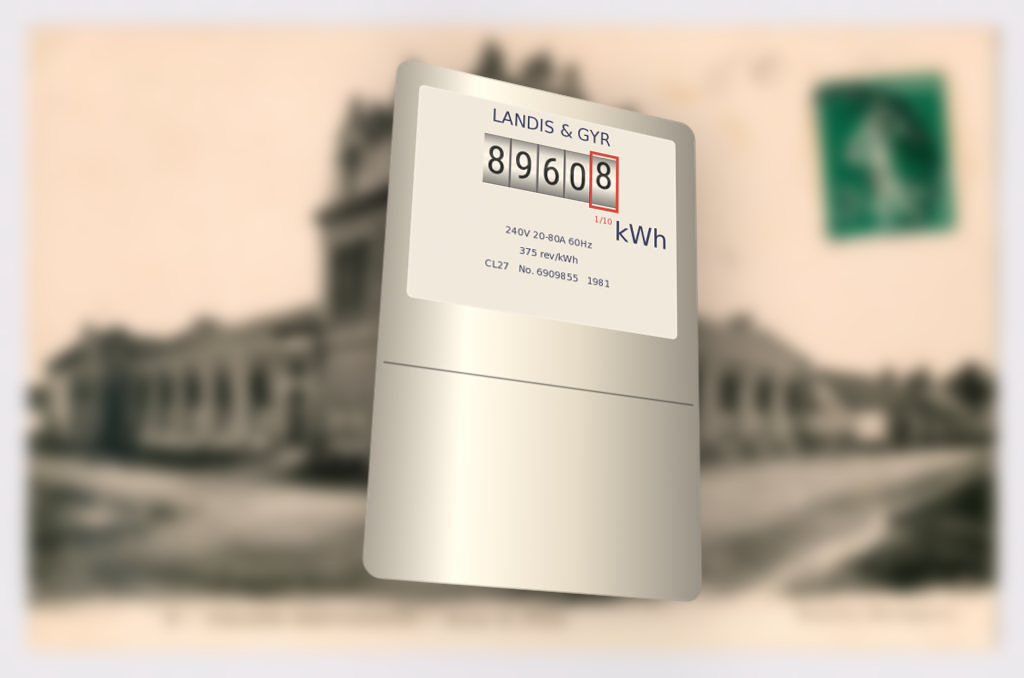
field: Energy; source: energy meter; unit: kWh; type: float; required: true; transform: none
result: 8960.8 kWh
